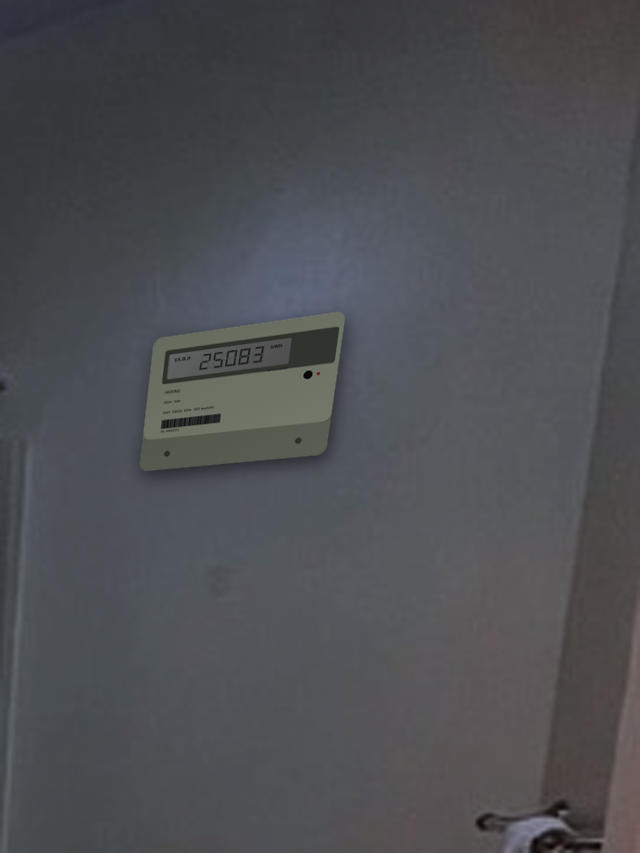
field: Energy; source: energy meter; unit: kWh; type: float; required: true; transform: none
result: 25083 kWh
